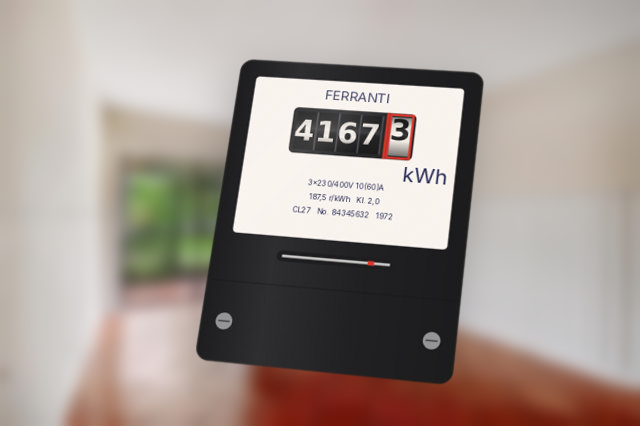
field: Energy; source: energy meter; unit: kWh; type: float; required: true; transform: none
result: 4167.3 kWh
